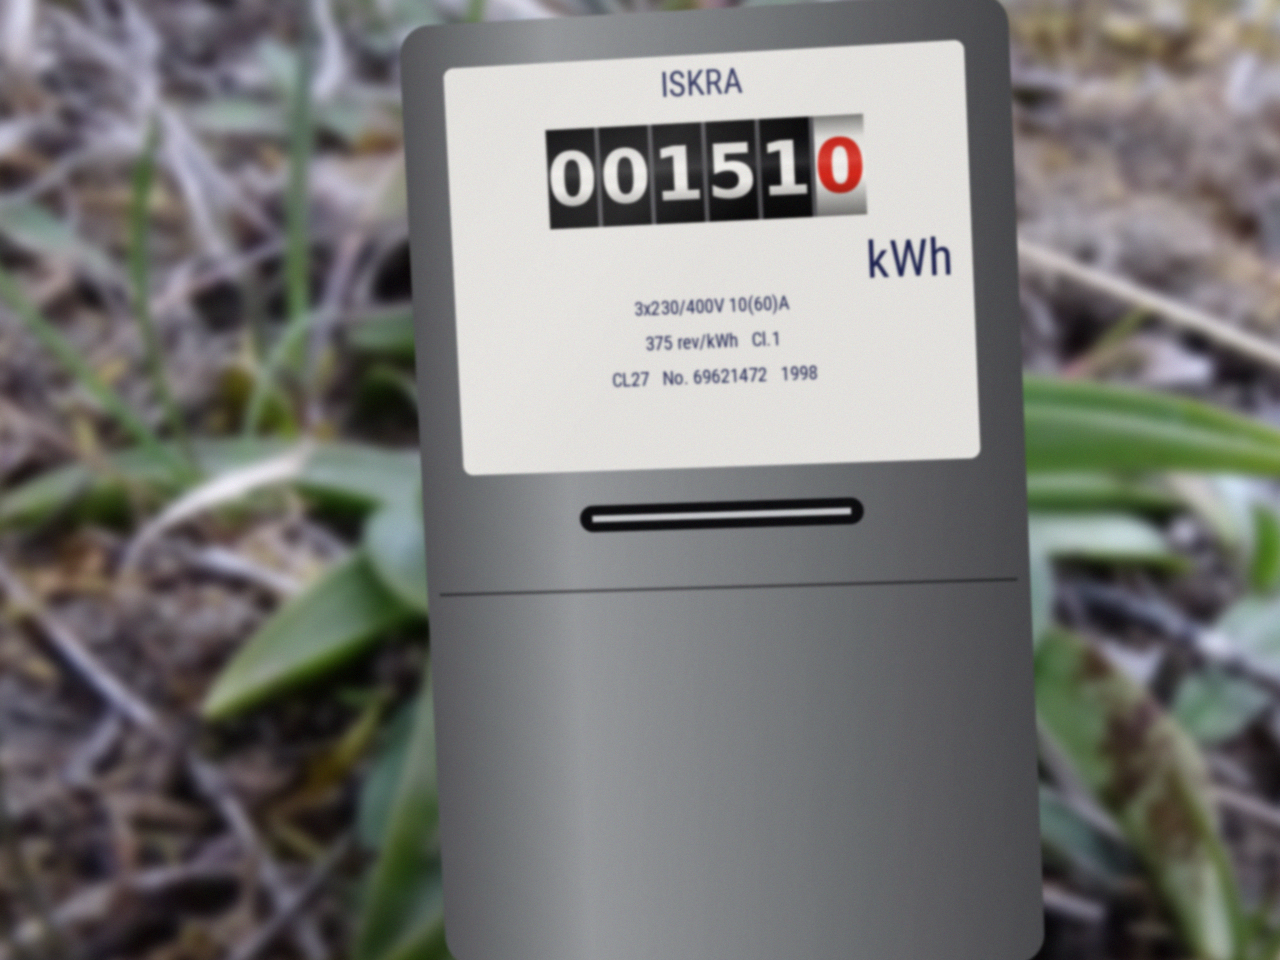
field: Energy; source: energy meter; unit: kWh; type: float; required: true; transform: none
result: 151.0 kWh
